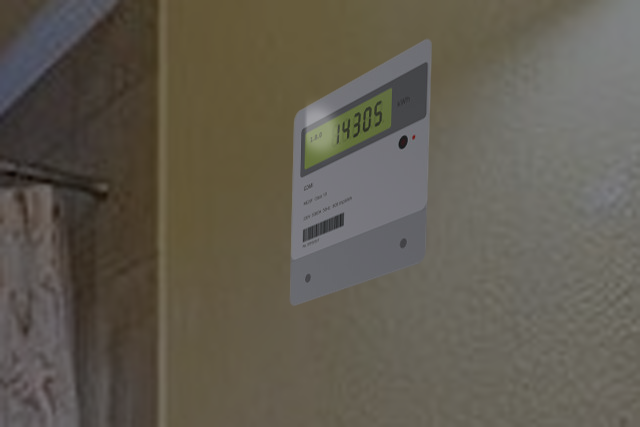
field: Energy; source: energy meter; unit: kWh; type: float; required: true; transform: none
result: 14305 kWh
